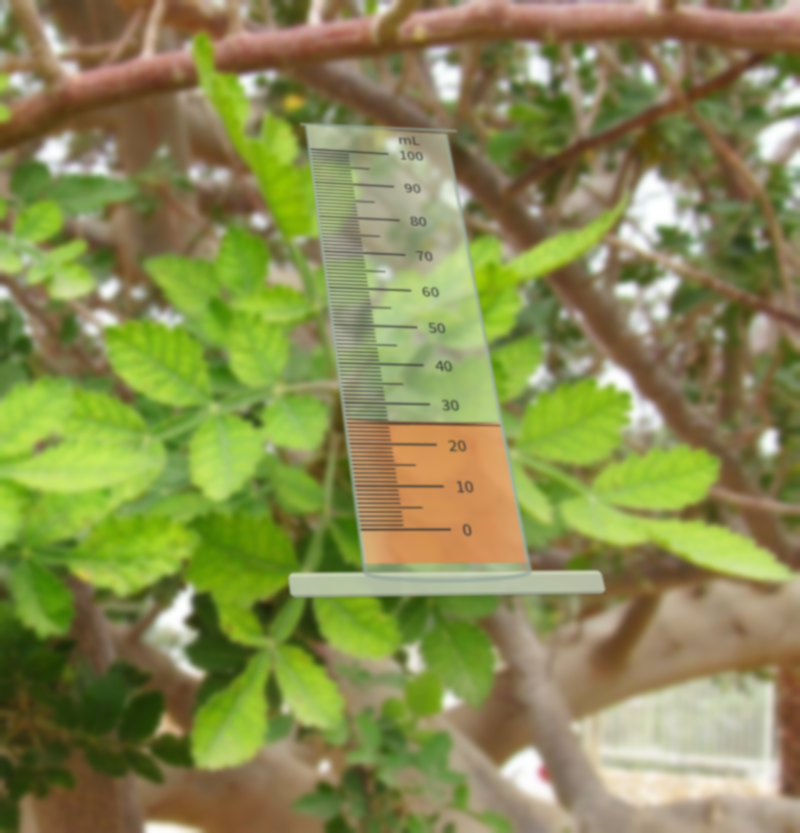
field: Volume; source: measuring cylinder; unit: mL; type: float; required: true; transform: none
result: 25 mL
